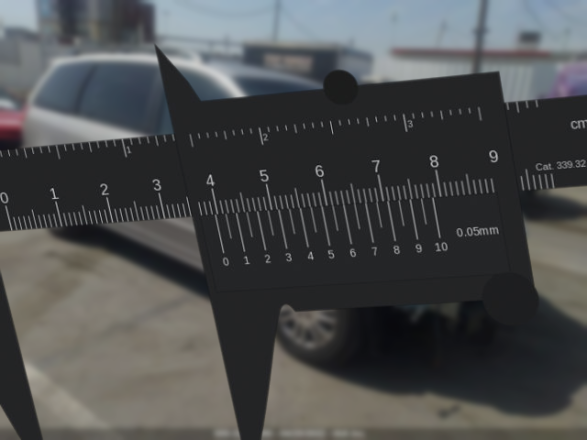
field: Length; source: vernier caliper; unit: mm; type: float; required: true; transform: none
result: 39.6 mm
